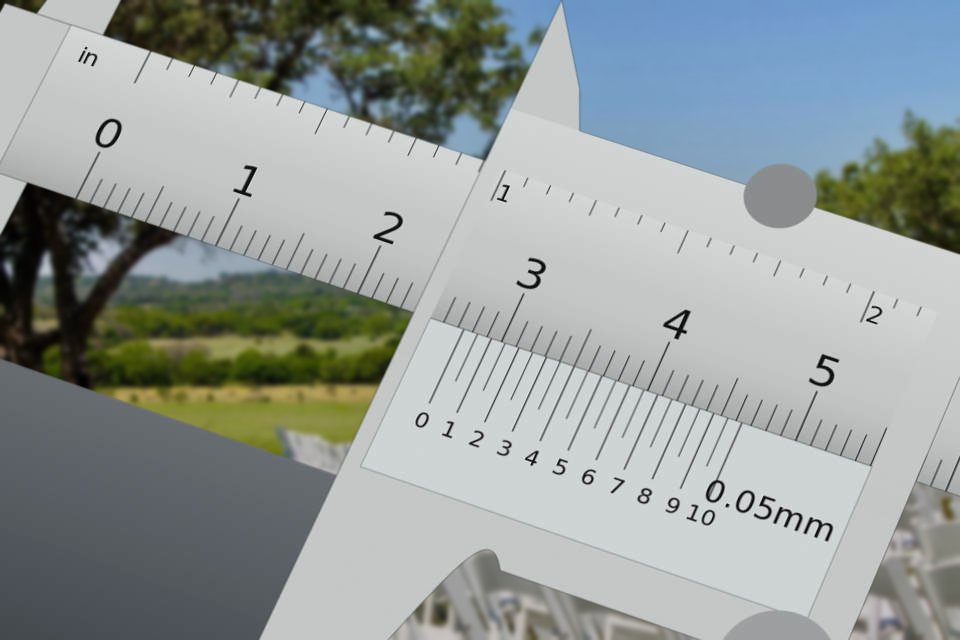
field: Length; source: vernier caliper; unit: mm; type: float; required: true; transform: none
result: 27.4 mm
